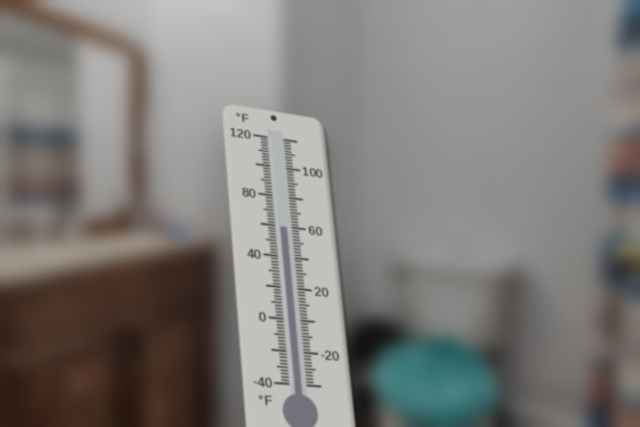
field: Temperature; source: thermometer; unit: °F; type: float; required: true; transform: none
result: 60 °F
